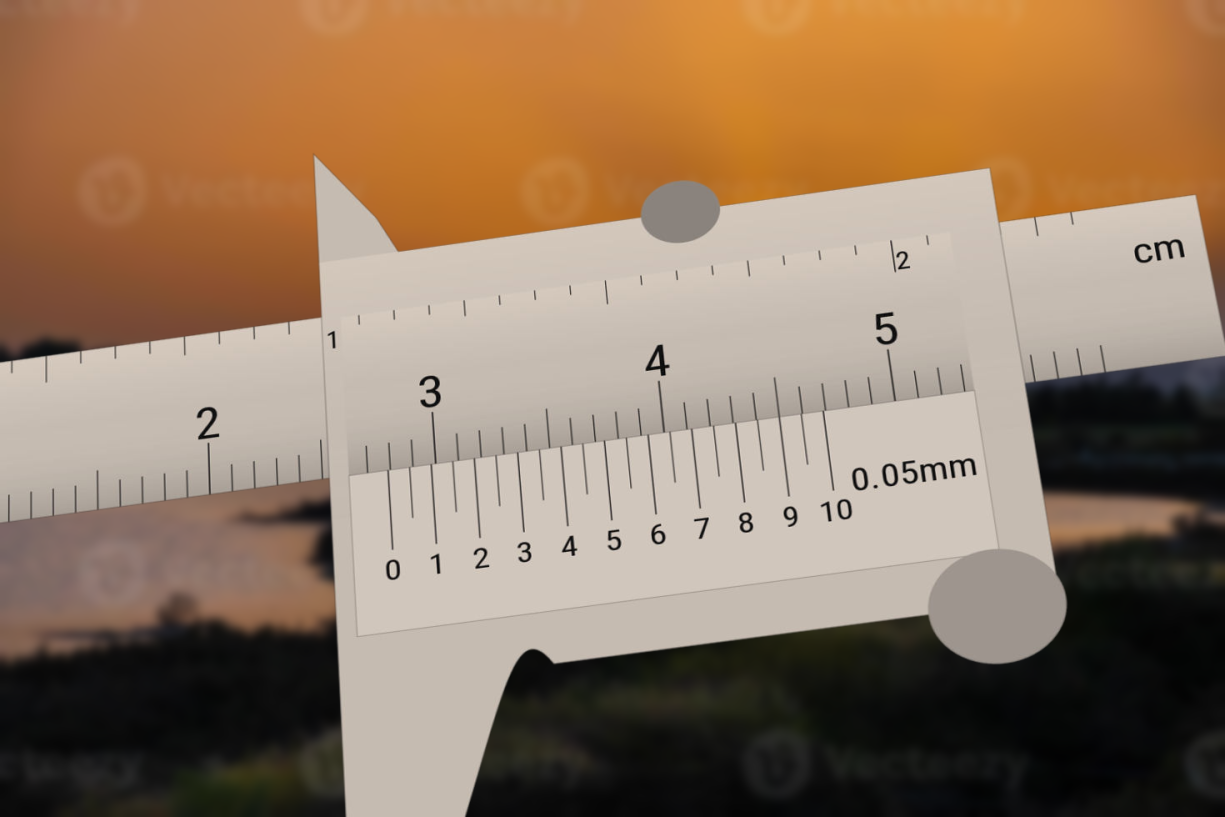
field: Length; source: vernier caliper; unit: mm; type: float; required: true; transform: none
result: 27.90 mm
